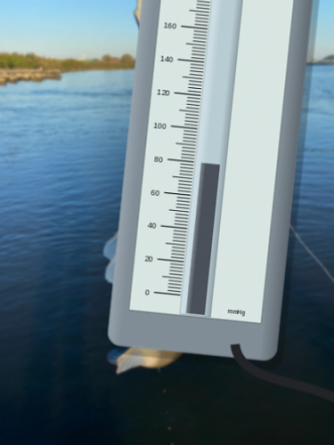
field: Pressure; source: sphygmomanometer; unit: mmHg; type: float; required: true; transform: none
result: 80 mmHg
